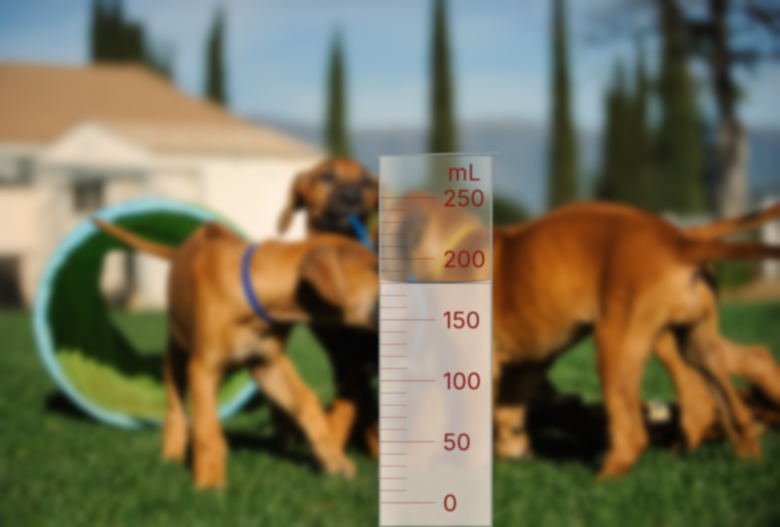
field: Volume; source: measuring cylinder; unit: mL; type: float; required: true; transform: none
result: 180 mL
